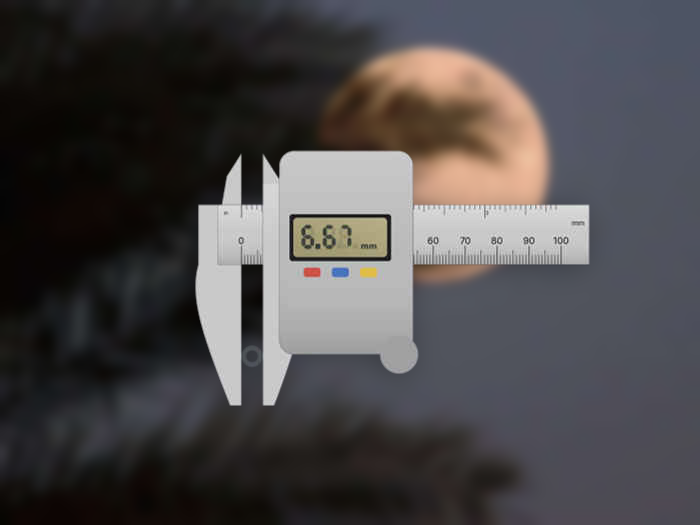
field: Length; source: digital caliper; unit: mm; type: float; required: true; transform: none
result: 6.67 mm
